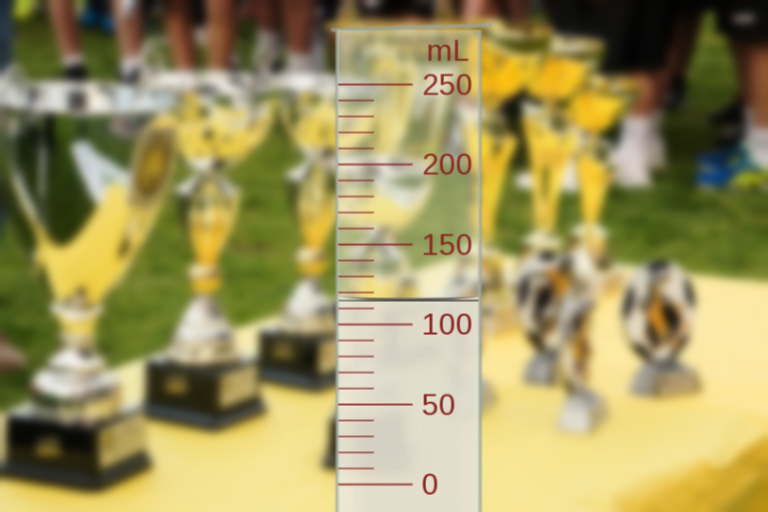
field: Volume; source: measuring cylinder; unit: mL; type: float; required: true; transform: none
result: 115 mL
